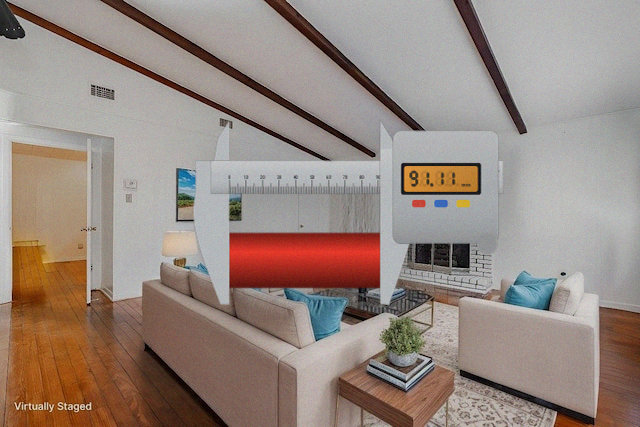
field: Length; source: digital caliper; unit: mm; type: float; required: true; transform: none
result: 91.11 mm
